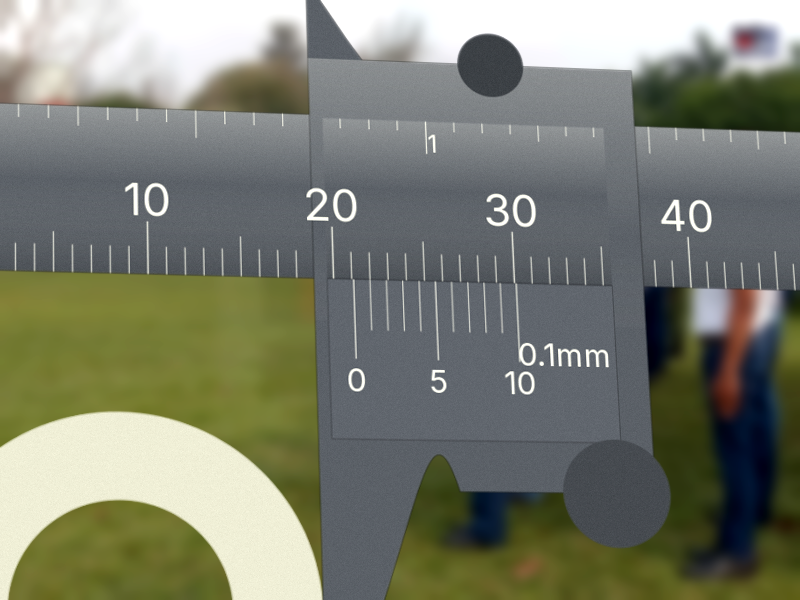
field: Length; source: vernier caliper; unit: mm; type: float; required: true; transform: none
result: 21.1 mm
